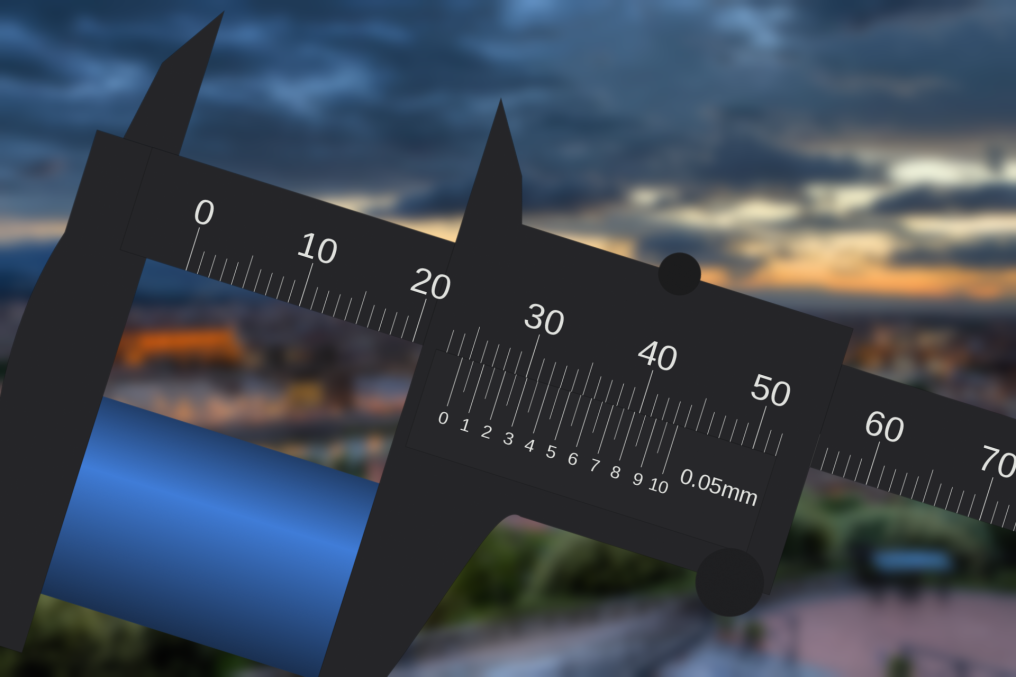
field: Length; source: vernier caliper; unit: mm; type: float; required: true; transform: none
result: 24.4 mm
